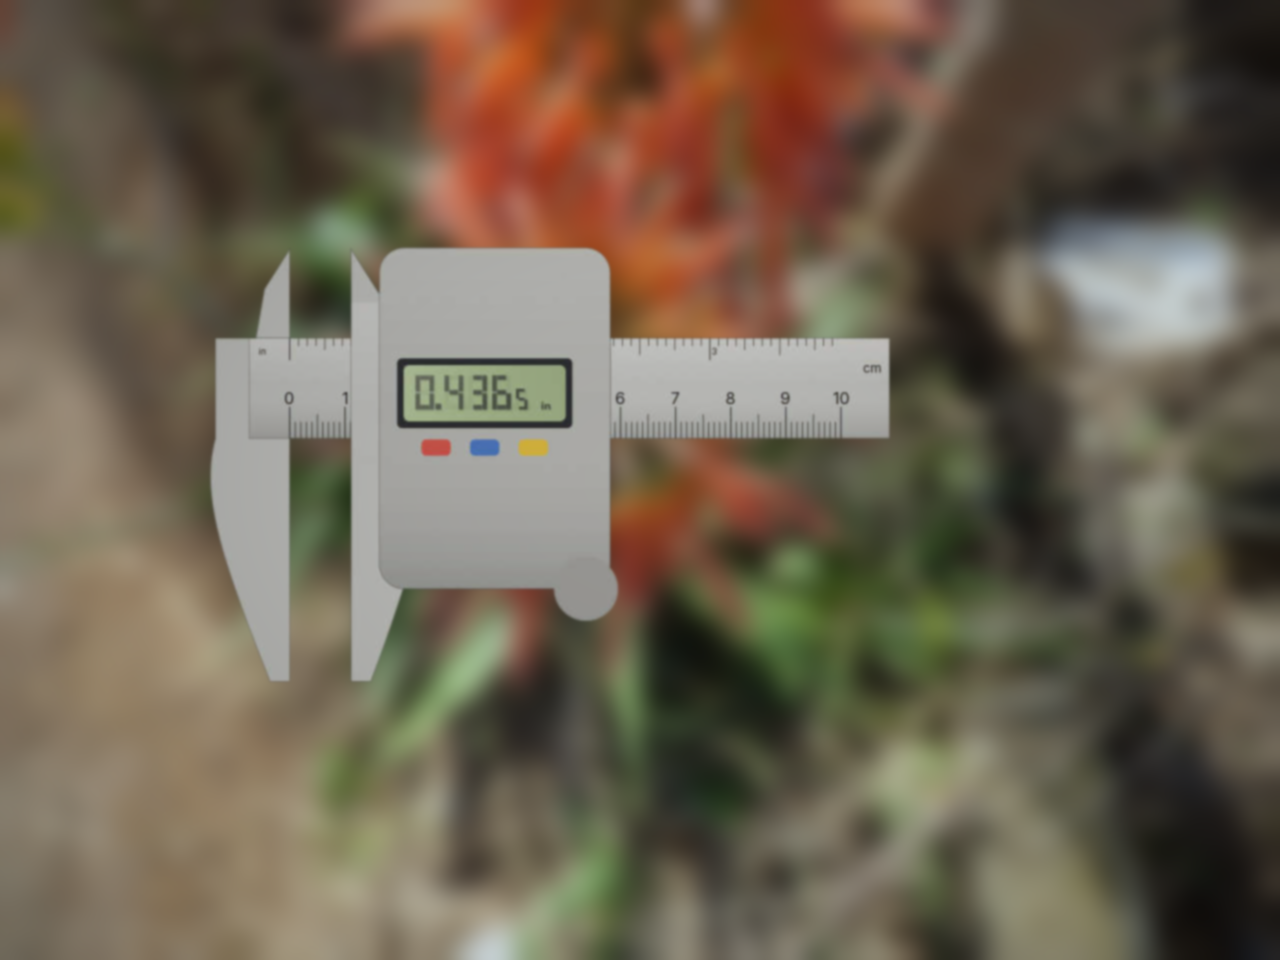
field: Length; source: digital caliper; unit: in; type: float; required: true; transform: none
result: 0.4365 in
